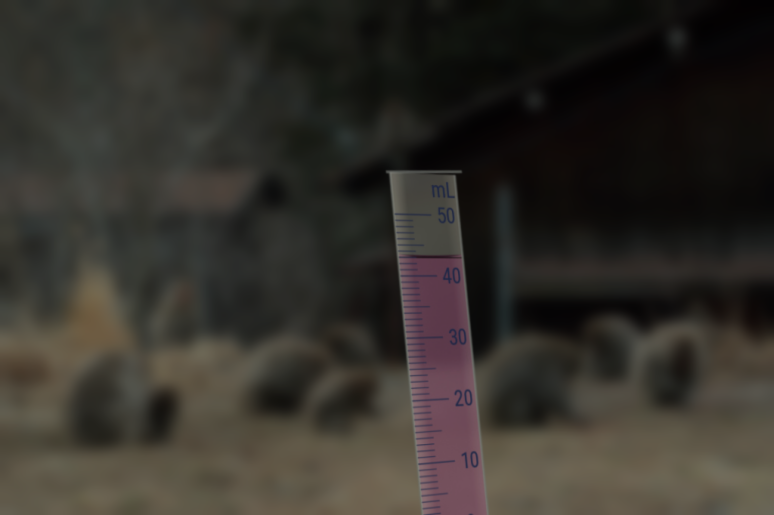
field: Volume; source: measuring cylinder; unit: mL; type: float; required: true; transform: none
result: 43 mL
